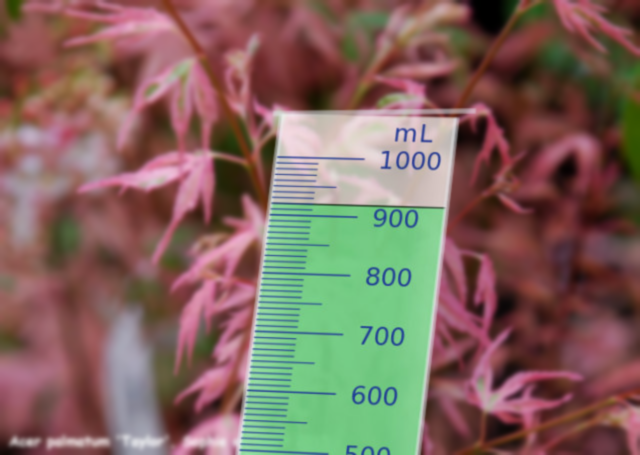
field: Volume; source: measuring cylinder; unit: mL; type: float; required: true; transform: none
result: 920 mL
